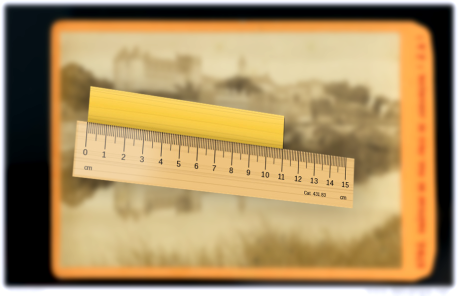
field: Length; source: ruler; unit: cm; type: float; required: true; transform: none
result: 11 cm
